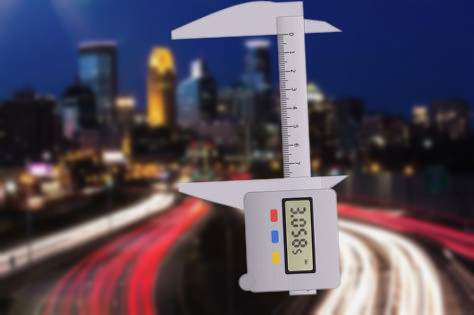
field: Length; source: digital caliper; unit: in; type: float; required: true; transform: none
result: 3.0585 in
